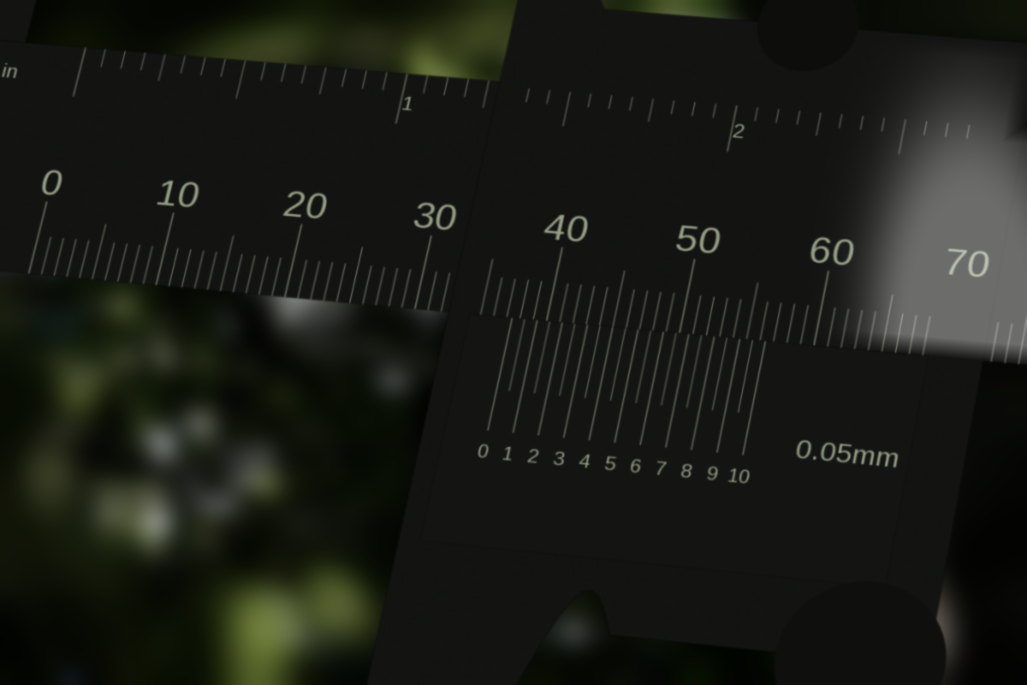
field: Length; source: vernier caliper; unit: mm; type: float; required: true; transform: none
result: 37.4 mm
